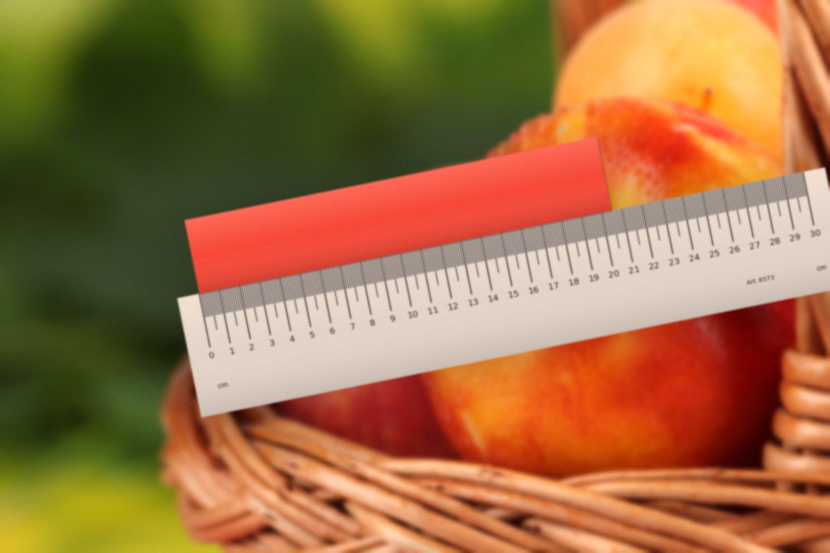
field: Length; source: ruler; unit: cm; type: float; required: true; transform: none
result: 20.5 cm
